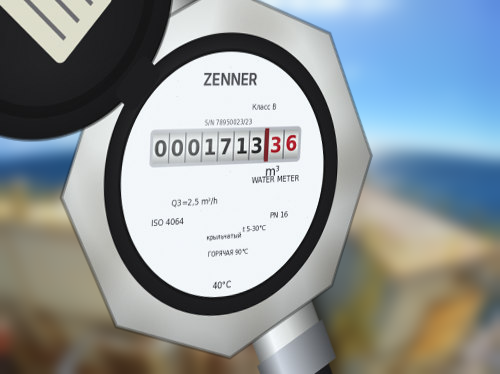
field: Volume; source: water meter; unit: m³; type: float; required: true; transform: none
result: 1713.36 m³
